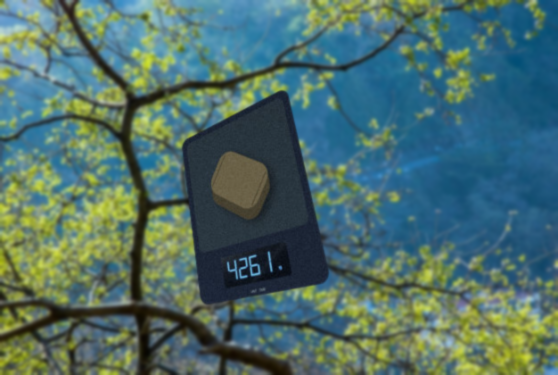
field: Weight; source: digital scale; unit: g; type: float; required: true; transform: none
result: 4261 g
